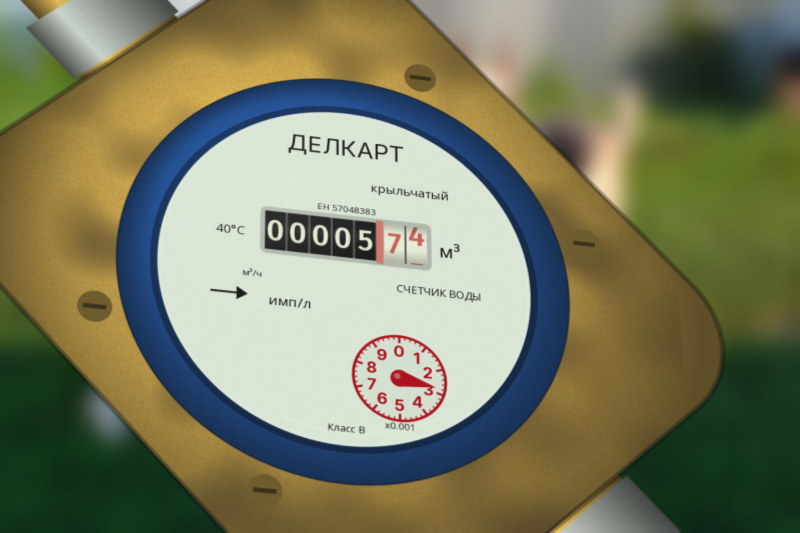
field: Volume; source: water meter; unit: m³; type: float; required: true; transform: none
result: 5.742 m³
